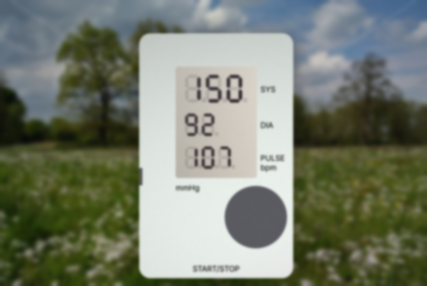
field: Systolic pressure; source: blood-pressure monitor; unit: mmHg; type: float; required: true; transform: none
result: 150 mmHg
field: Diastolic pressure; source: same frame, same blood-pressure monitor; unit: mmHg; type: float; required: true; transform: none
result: 92 mmHg
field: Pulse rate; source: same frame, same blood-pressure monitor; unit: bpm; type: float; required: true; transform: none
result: 107 bpm
